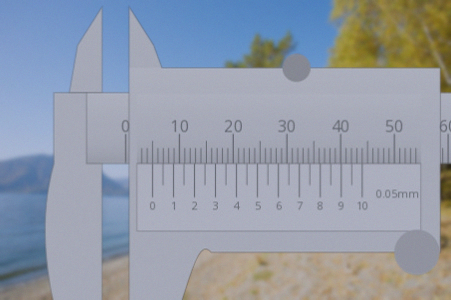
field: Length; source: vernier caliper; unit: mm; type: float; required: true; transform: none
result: 5.0 mm
